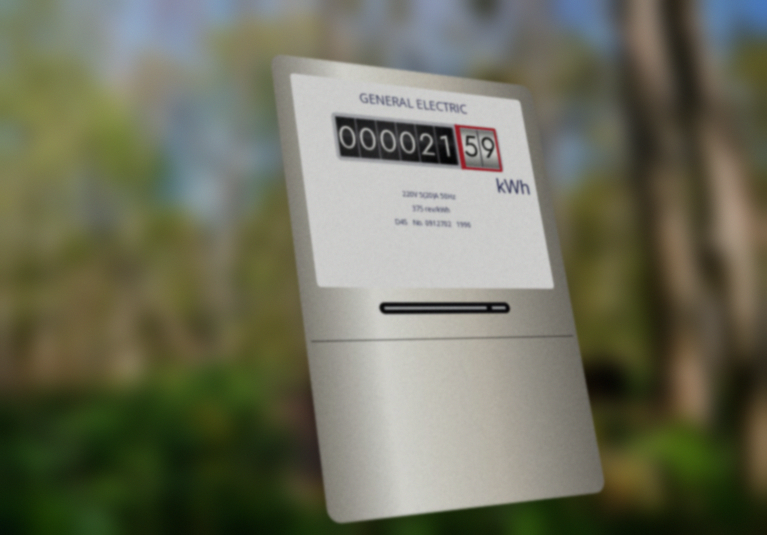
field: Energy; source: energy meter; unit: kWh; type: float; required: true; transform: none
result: 21.59 kWh
